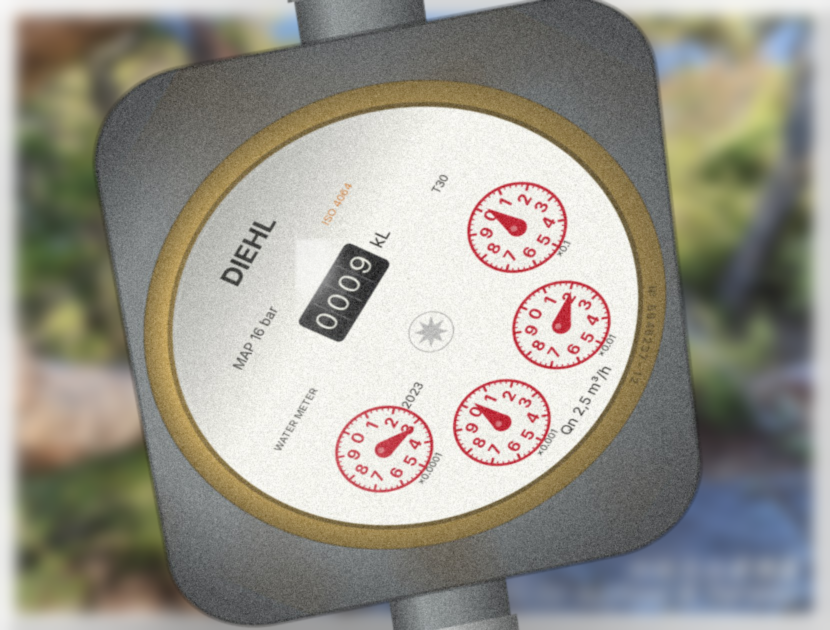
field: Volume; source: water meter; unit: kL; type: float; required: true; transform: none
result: 9.0203 kL
